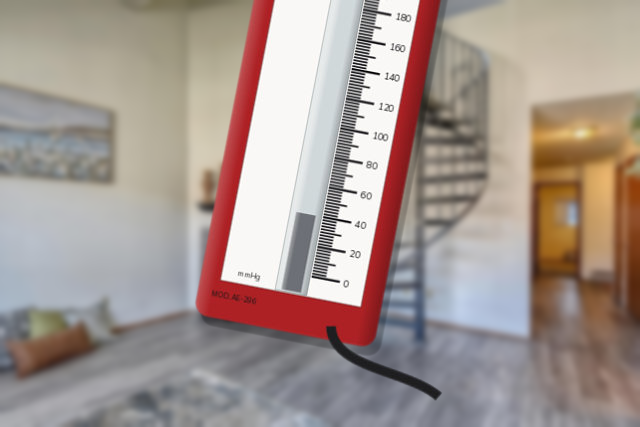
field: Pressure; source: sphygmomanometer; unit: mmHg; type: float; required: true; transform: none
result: 40 mmHg
